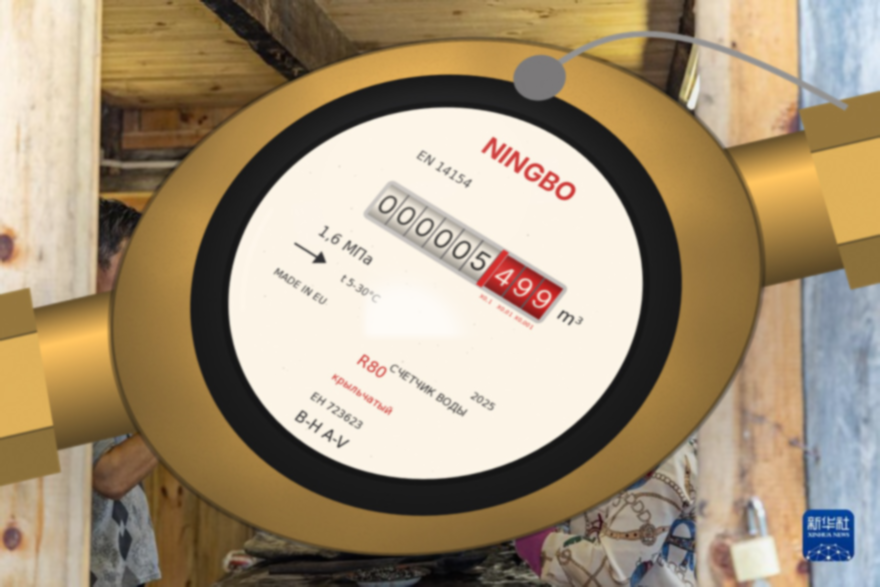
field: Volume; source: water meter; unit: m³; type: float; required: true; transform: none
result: 5.499 m³
